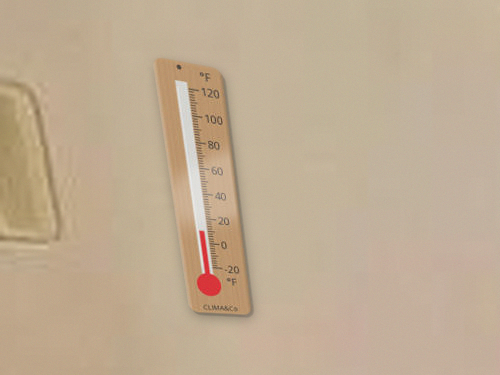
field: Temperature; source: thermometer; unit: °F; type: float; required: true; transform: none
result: 10 °F
